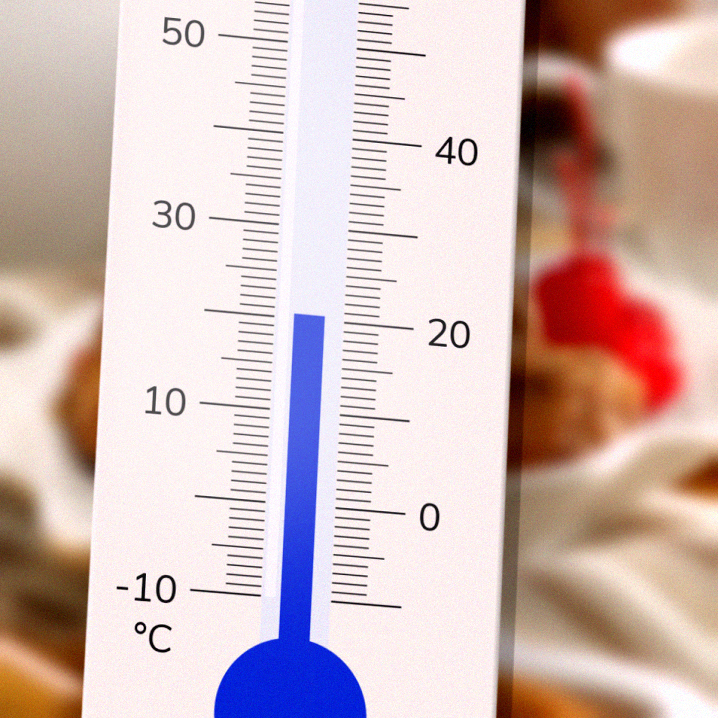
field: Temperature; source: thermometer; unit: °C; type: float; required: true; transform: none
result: 20.5 °C
